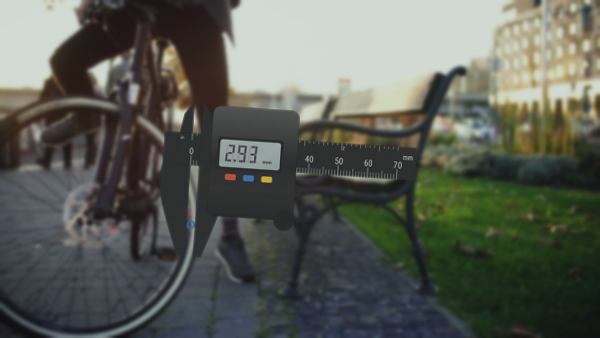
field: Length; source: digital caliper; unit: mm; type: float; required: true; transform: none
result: 2.93 mm
